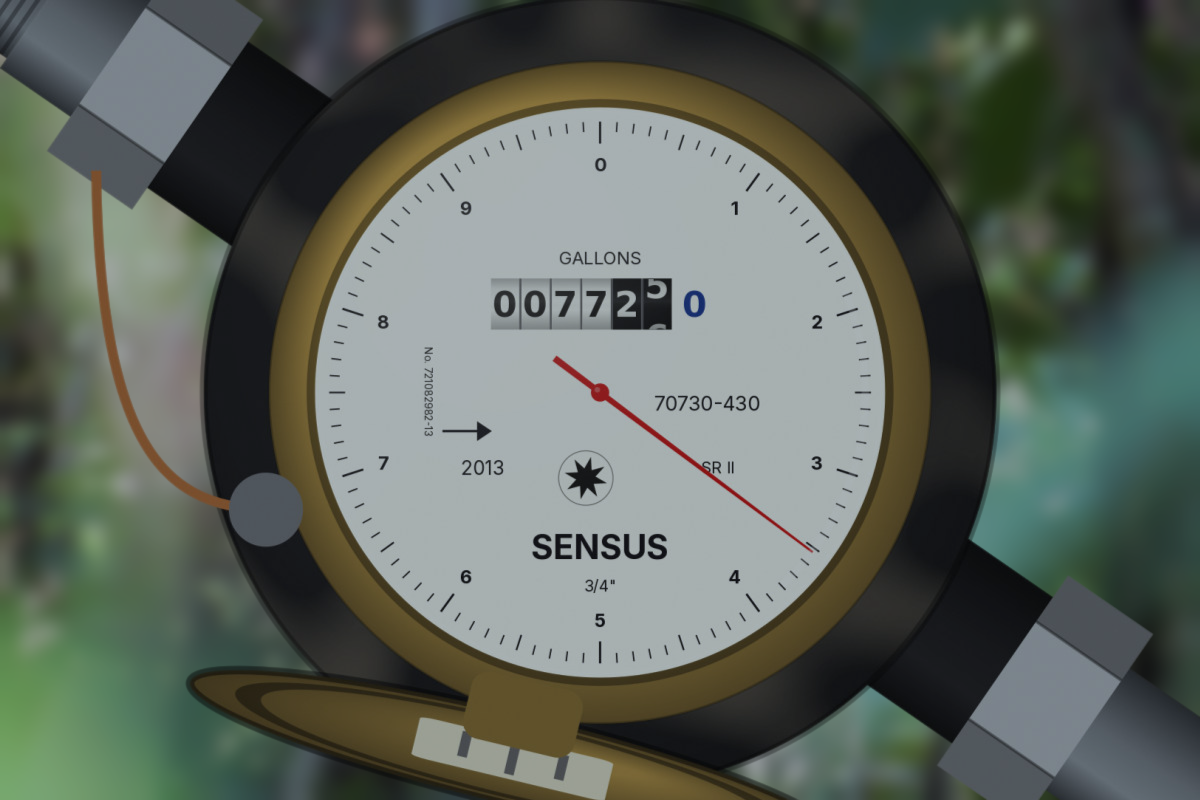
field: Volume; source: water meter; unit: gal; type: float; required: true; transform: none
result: 77253.5 gal
